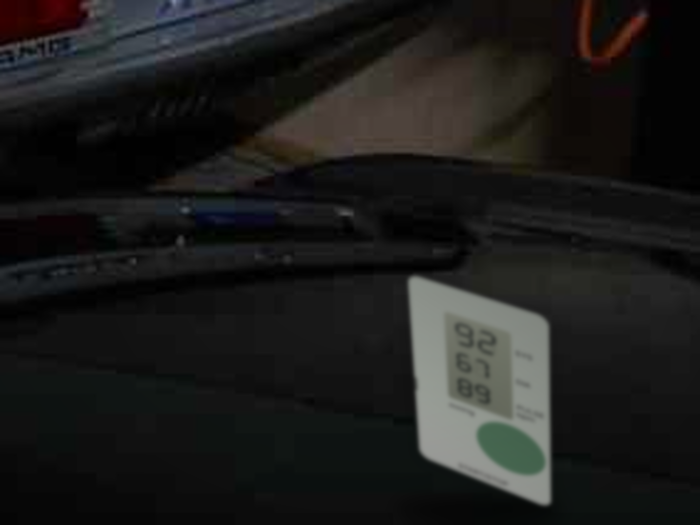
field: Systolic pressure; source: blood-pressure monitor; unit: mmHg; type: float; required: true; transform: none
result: 92 mmHg
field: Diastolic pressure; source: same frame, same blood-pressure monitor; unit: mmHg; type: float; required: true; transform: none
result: 67 mmHg
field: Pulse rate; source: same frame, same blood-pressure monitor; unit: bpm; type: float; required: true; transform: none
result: 89 bpm
